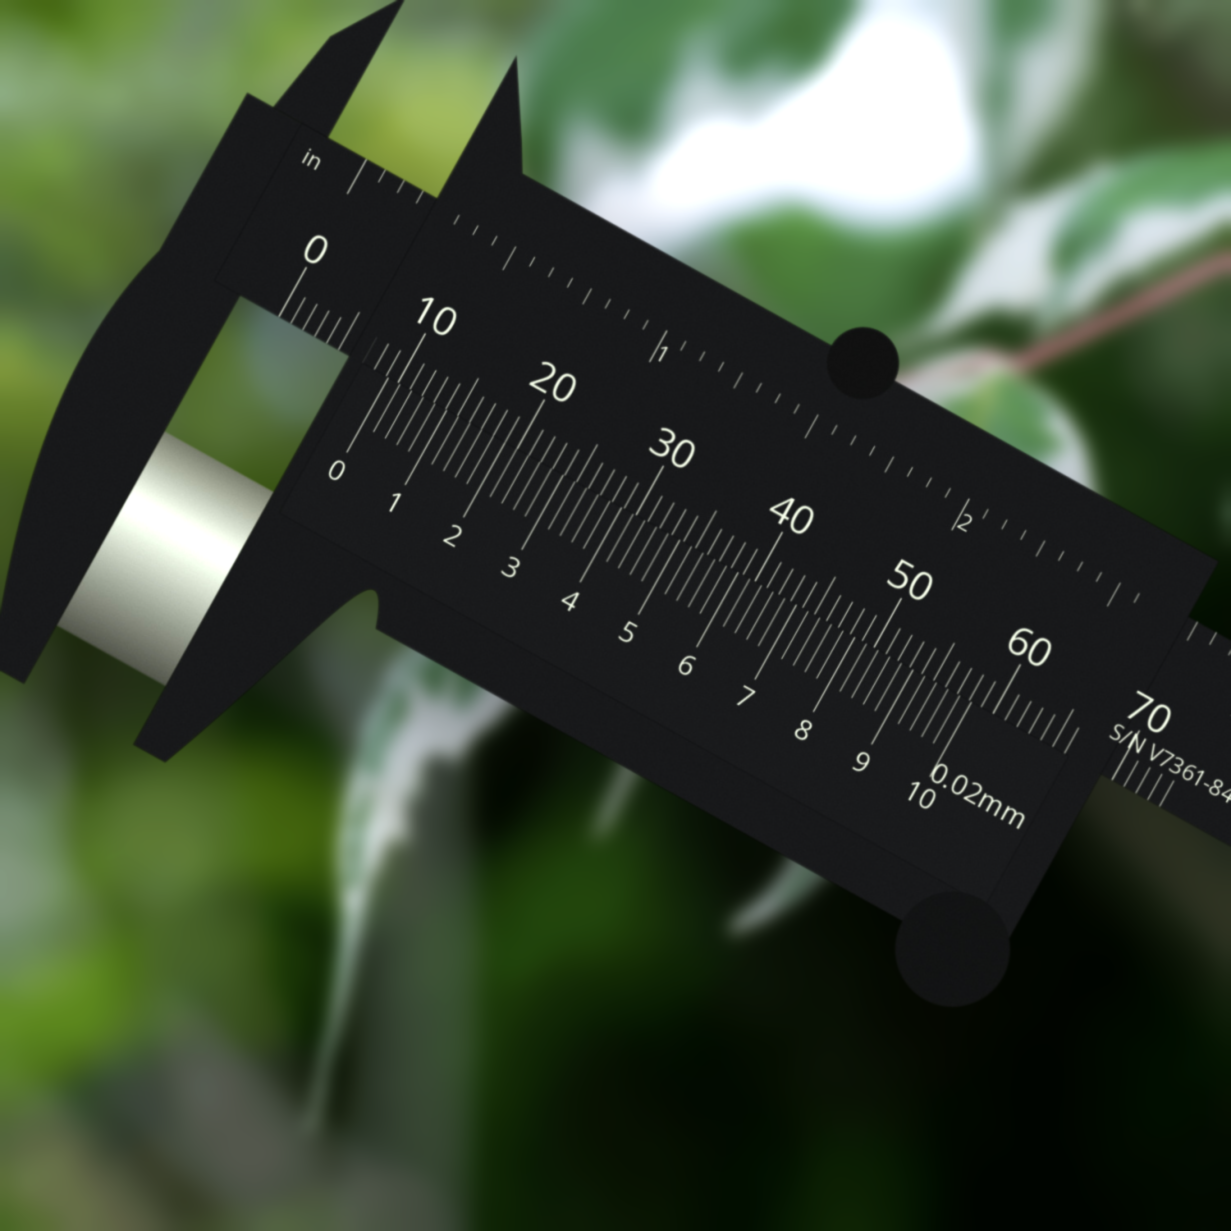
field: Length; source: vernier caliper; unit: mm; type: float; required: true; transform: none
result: 9.2 mm
